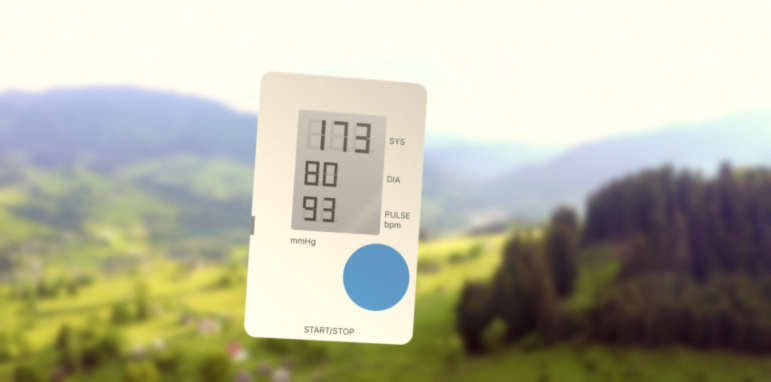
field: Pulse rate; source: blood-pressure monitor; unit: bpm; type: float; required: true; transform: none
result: 93 bpm
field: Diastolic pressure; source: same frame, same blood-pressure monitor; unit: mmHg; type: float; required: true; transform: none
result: 80 mmHg
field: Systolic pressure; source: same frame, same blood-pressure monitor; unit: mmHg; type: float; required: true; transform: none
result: 173 mmHg
